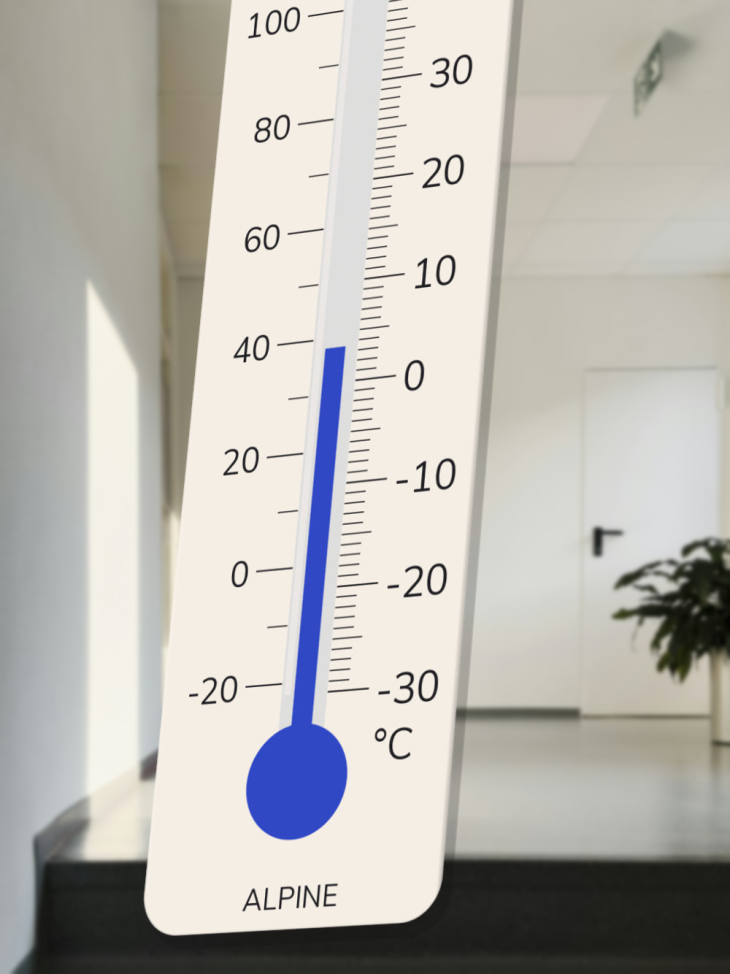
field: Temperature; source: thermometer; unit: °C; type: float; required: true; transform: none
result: 3.5 °C
